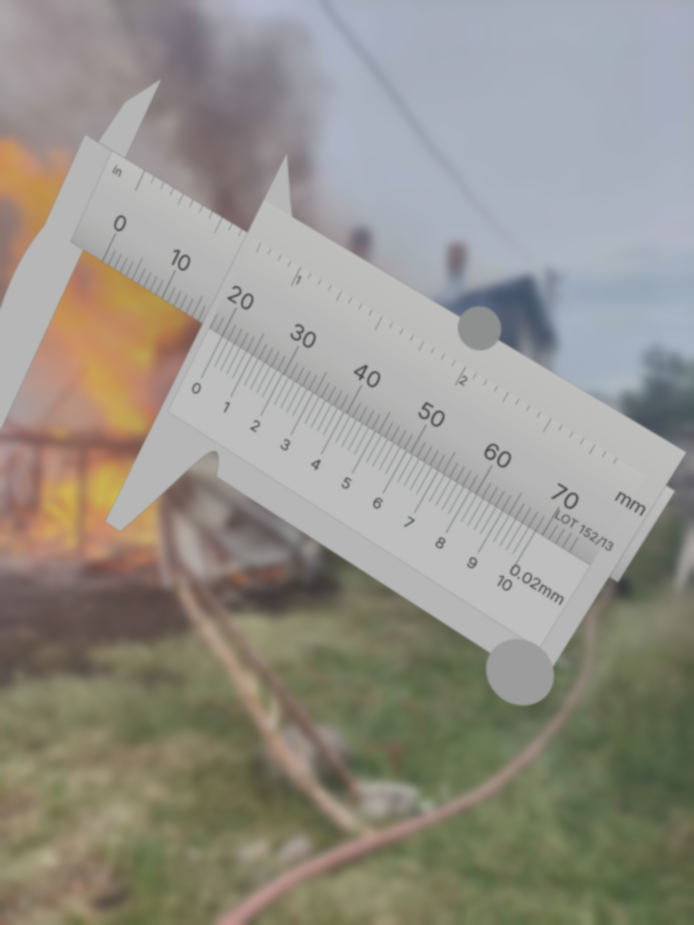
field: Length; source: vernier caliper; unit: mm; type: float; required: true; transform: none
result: 20.0 mm
